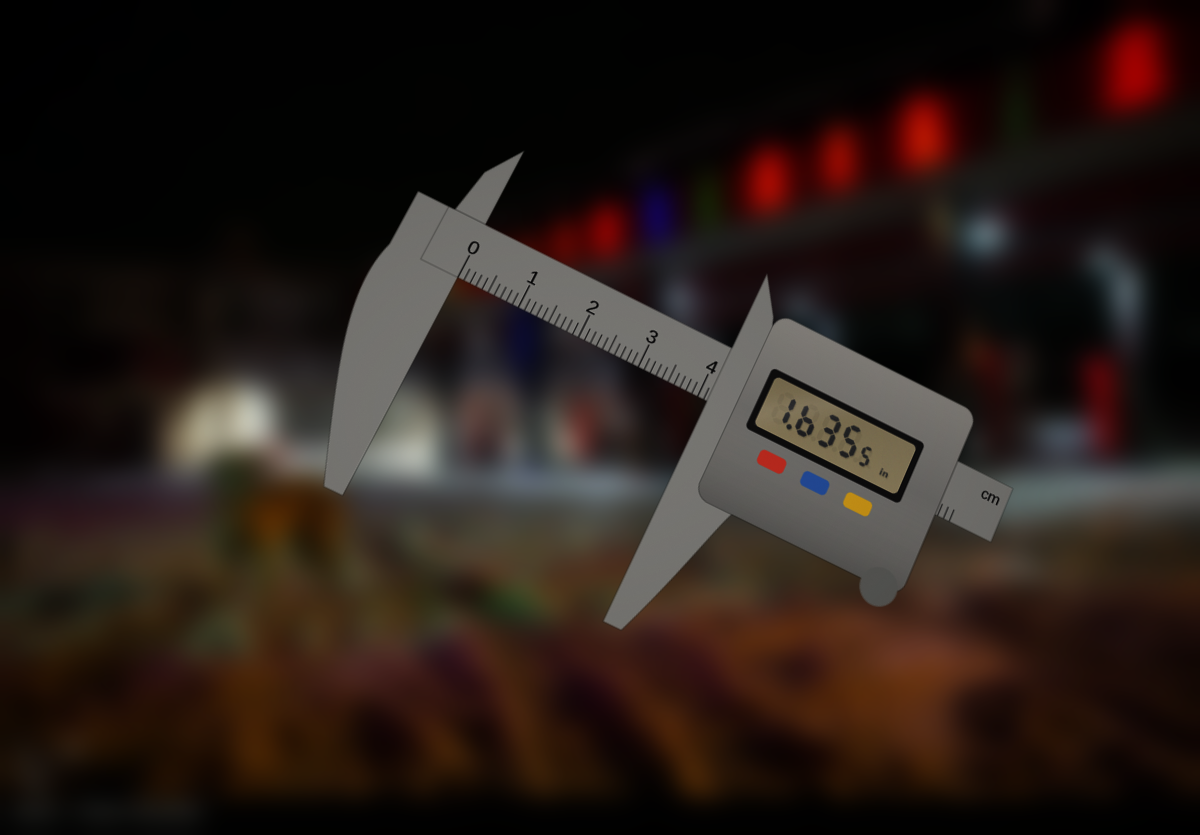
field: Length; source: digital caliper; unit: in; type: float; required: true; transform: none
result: 1.6355 in
